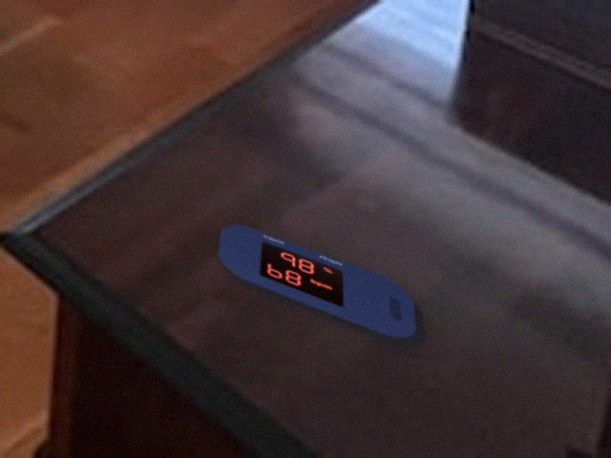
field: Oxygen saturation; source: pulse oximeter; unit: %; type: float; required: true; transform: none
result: 98 %
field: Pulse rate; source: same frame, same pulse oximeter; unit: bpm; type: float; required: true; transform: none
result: 68 bpm
